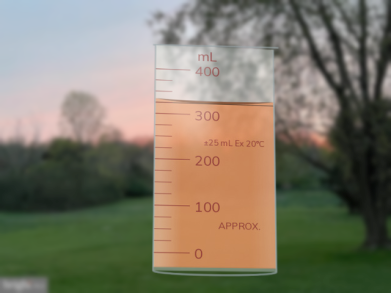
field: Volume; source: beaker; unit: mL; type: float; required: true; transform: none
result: 325 mL
